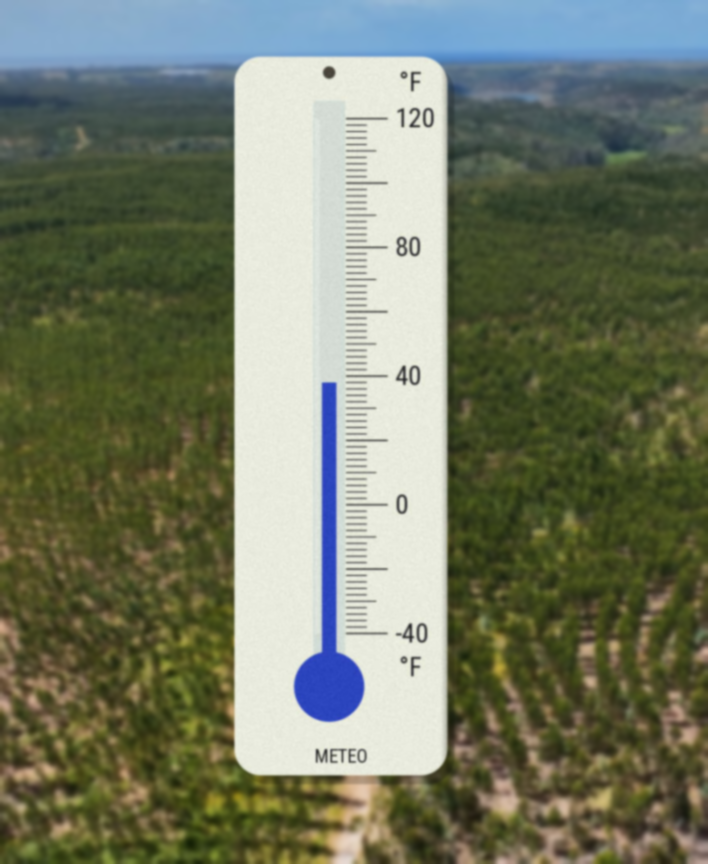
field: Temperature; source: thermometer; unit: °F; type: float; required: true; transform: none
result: 38 °F
